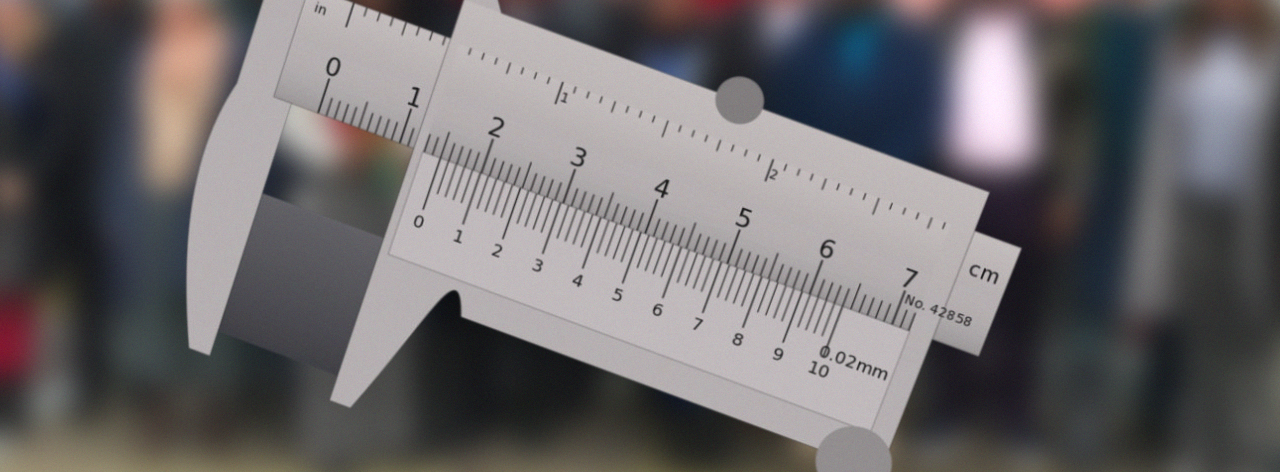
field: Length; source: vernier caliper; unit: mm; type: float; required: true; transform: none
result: 15.0 mm
